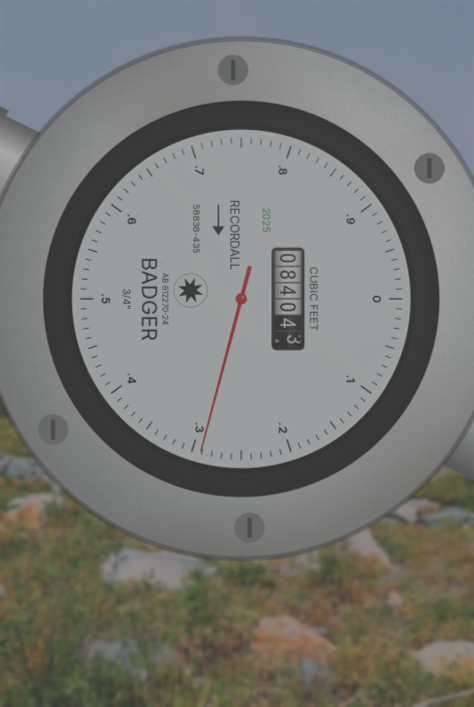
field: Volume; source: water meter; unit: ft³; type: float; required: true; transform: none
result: 84043.29 ft³
